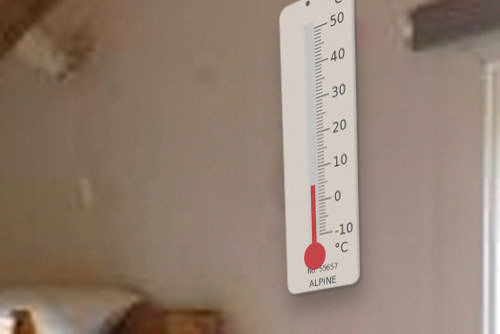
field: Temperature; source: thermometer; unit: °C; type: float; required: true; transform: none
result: 5 °C
